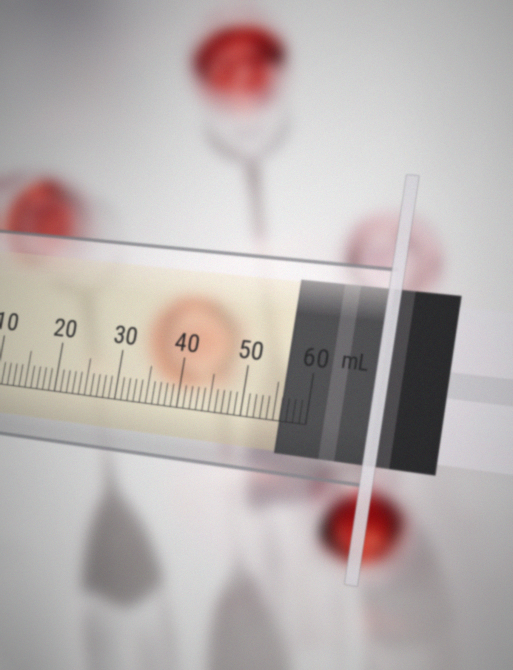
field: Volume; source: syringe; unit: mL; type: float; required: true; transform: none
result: 56 mL
